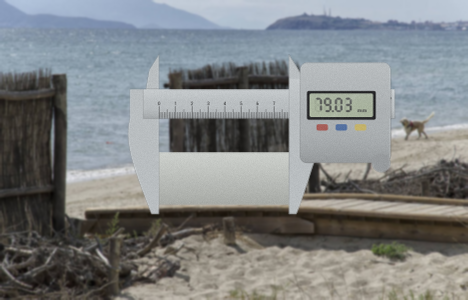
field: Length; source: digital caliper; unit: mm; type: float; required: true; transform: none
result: 79.03 mm
